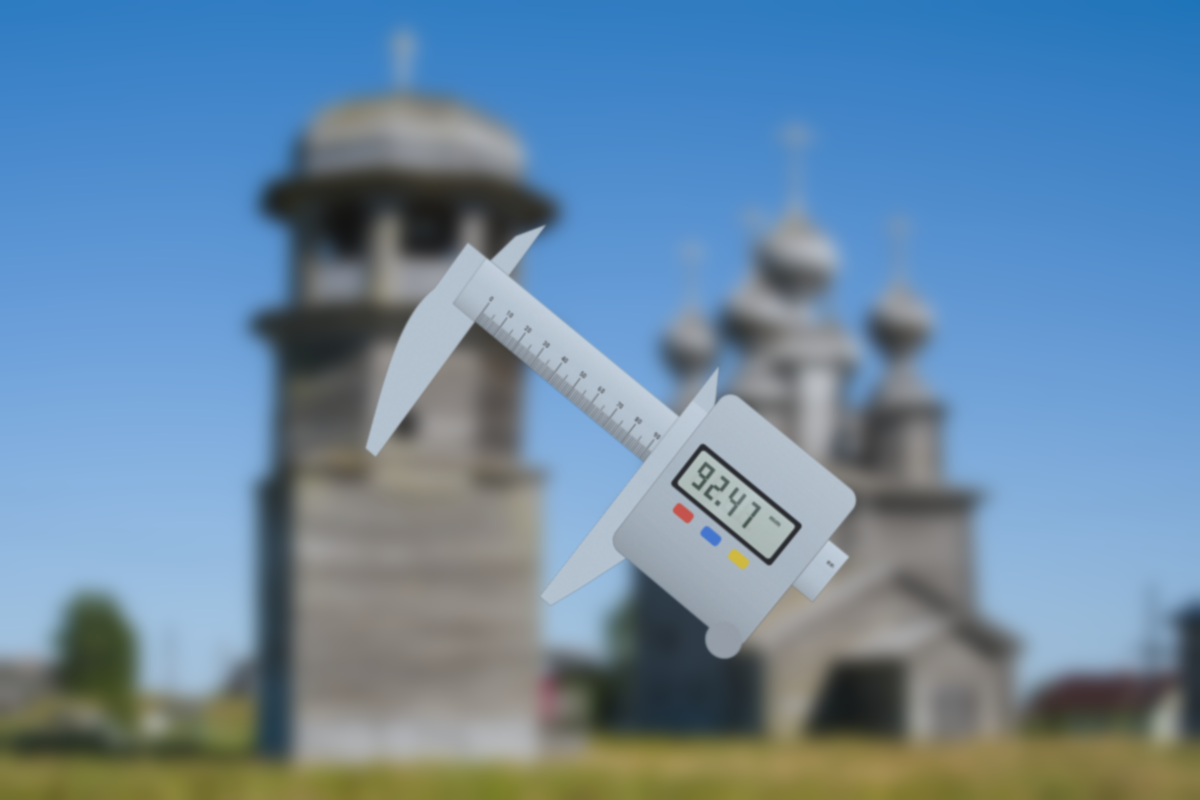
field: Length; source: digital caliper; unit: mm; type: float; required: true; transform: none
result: 92.47 mm
